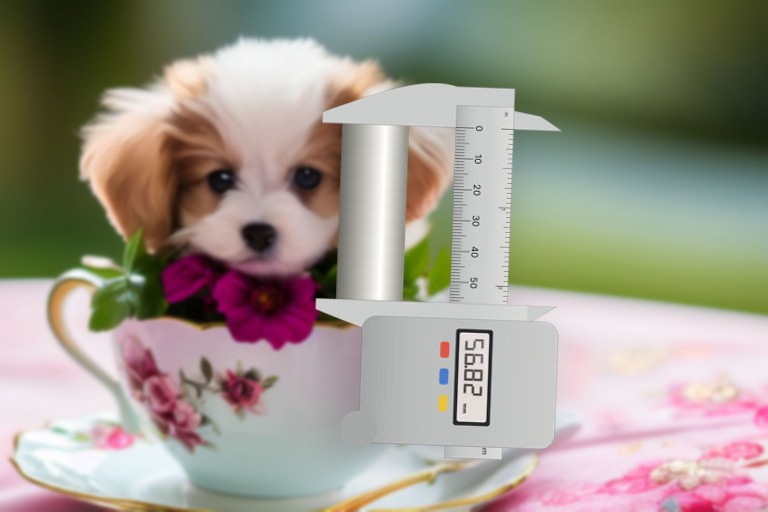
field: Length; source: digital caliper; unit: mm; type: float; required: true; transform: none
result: 56.82 mm
